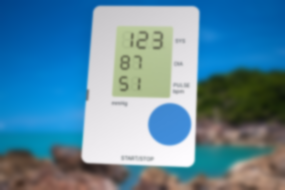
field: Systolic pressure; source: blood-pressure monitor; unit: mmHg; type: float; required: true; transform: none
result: 123 mmHg
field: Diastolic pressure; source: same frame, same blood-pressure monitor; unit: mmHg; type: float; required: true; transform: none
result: 87 mmHg
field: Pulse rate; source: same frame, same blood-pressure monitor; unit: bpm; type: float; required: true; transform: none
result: 51 bpm
